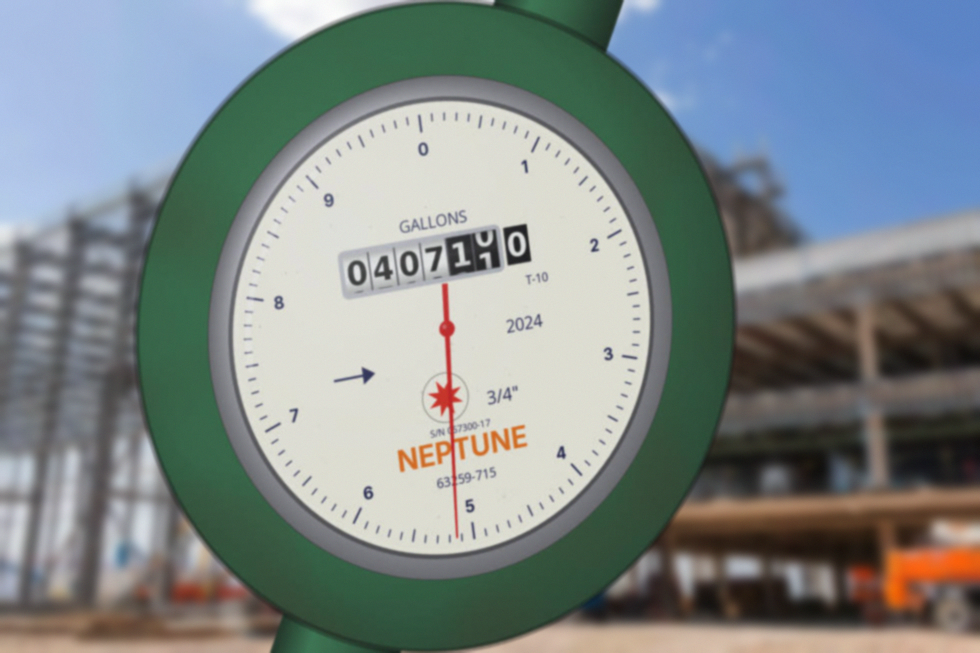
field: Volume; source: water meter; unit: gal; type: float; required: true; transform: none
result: 407105.1 gal
